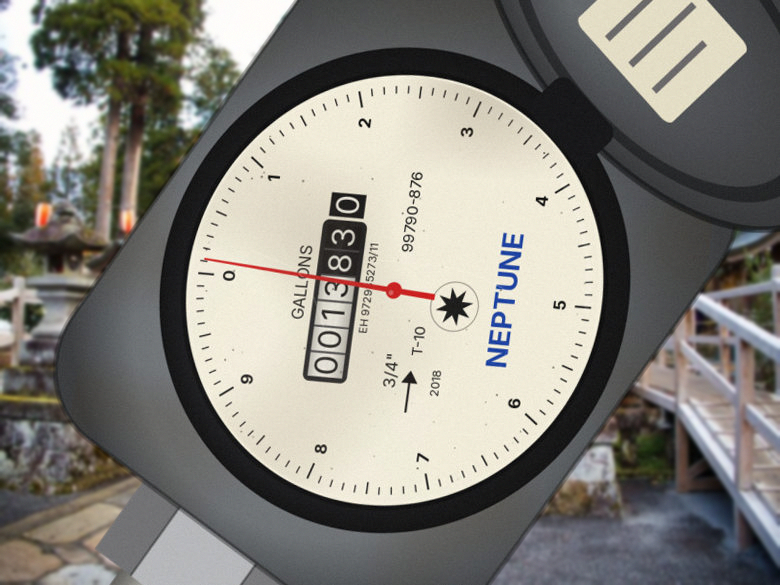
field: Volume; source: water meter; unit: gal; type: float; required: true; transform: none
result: 13830.1 gal
